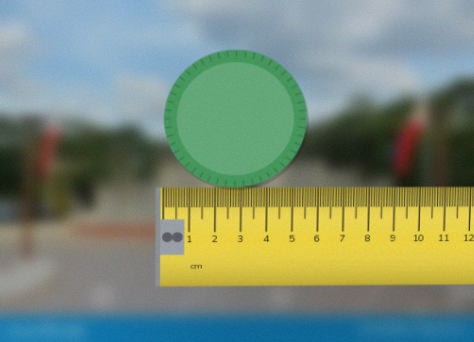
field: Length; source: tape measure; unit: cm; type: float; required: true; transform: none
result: 5.5 cm
